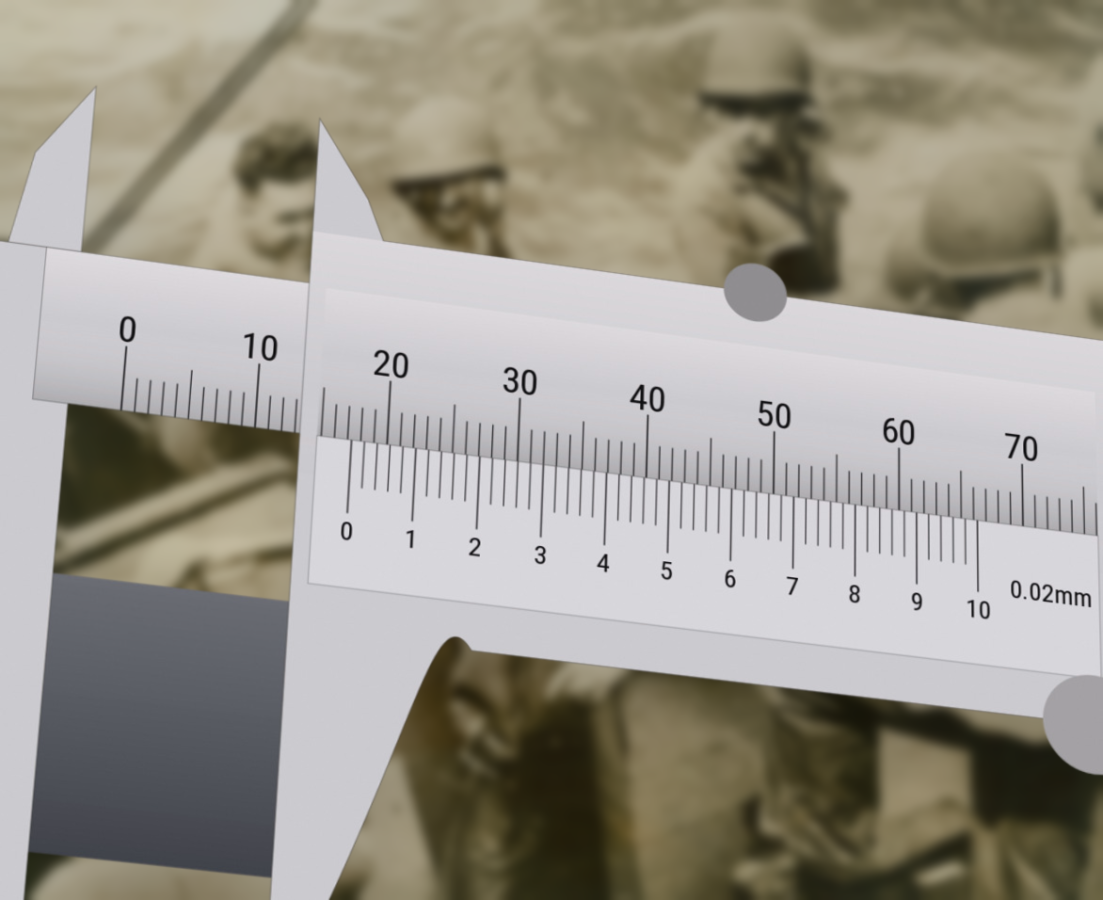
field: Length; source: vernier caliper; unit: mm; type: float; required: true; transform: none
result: 17.3 mm
